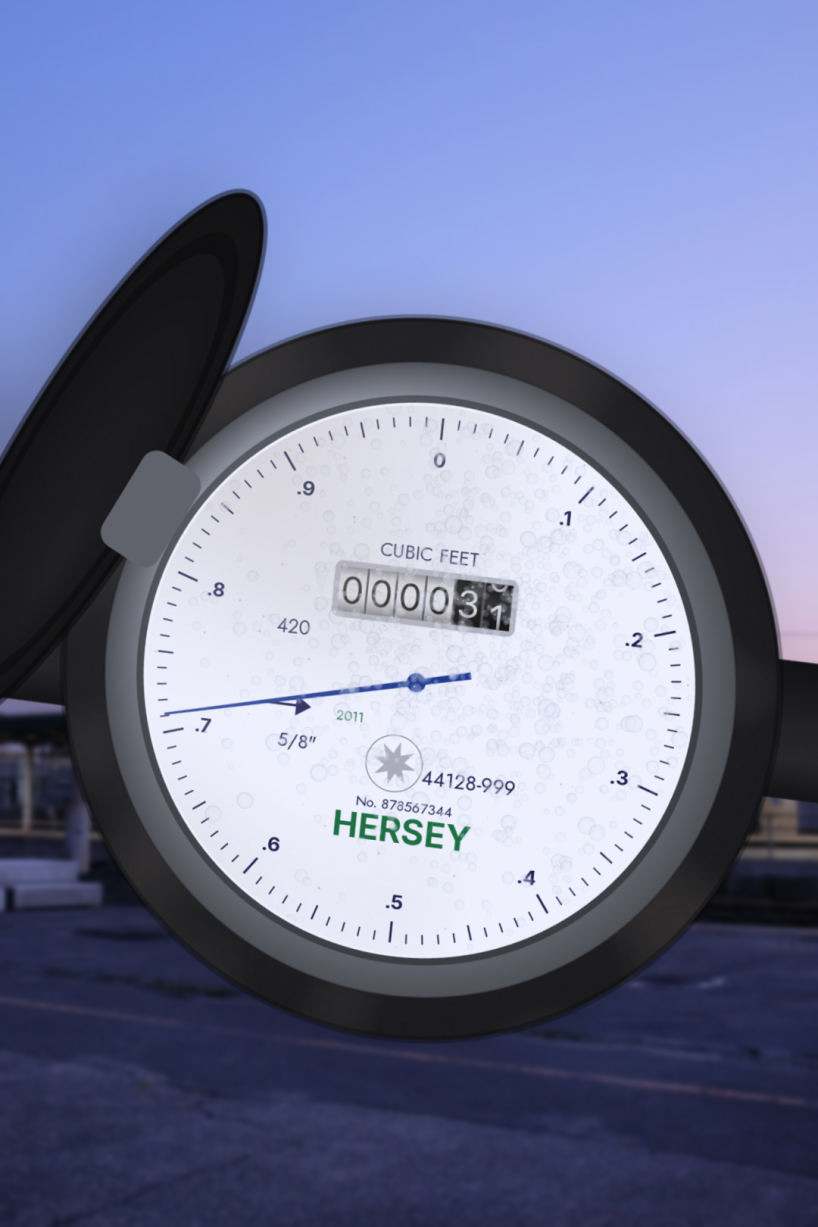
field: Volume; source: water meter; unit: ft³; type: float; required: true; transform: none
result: 30.71 ft³
